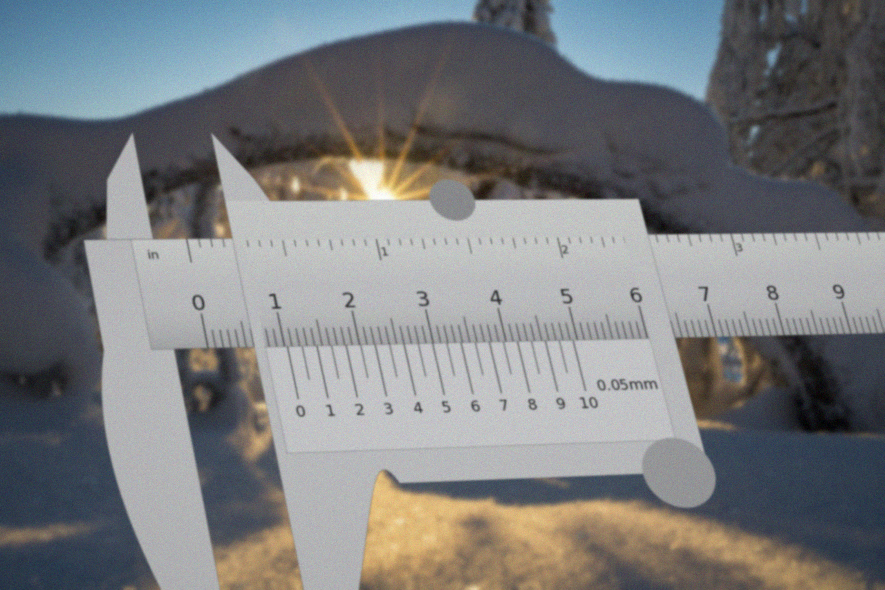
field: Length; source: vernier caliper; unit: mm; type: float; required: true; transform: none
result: 10.4 mm
